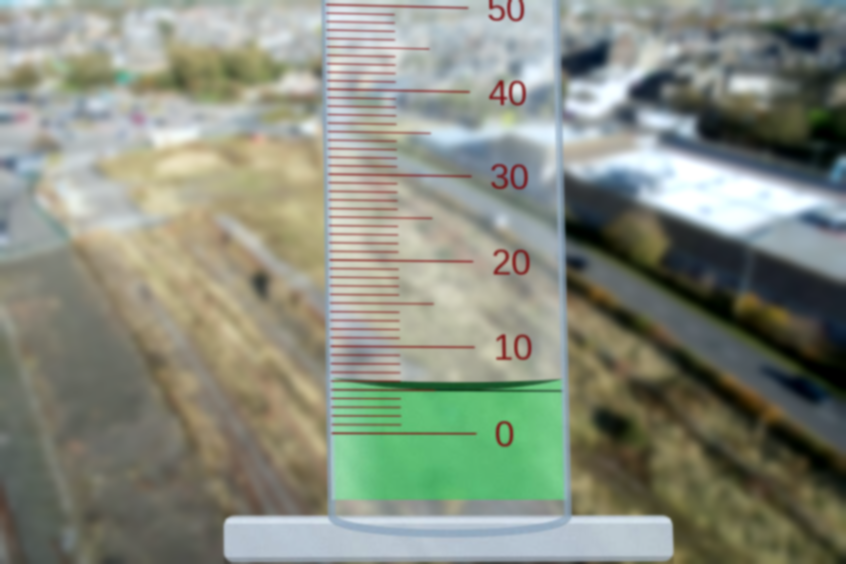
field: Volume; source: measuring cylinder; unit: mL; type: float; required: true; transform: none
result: 5 mL
